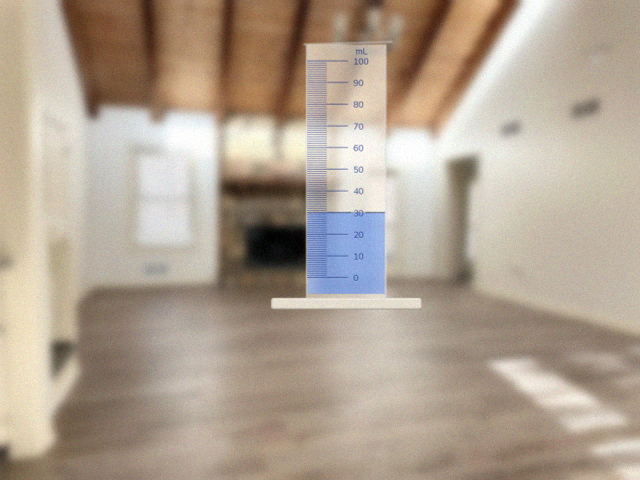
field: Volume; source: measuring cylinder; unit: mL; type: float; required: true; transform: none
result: 30 mL
